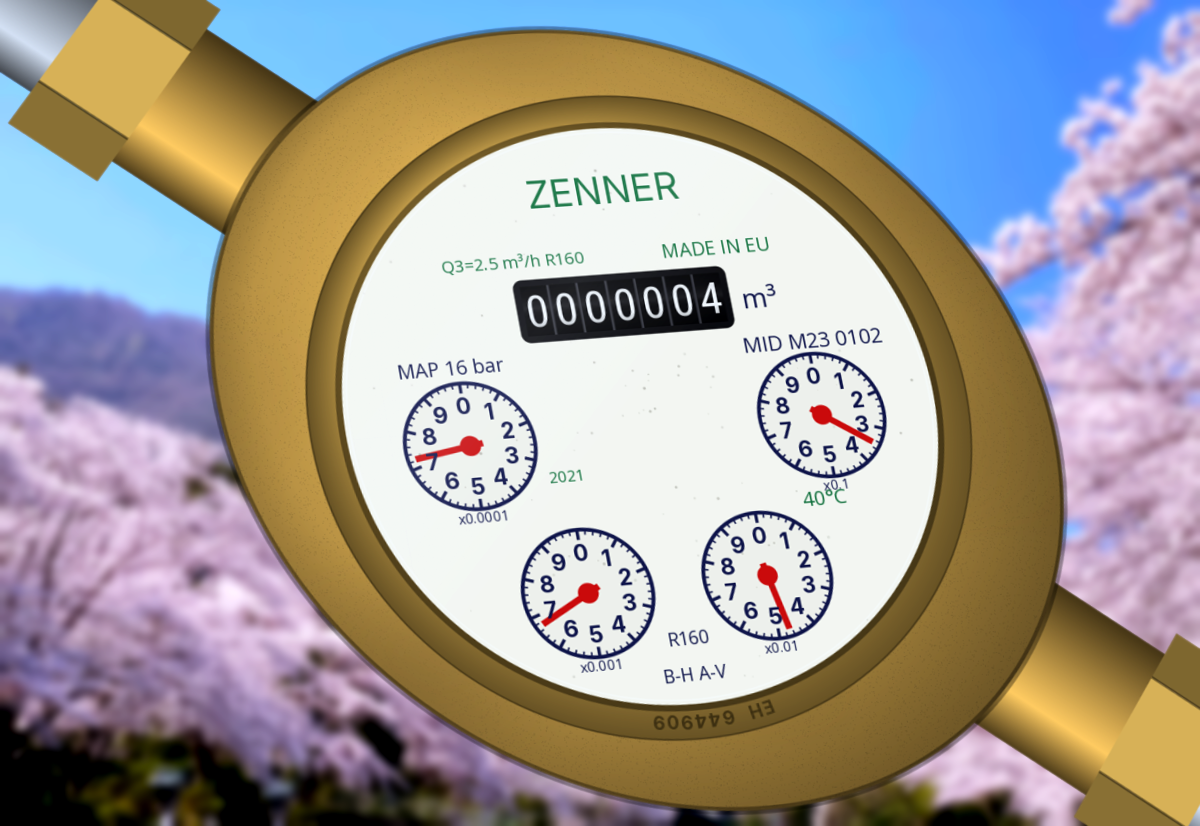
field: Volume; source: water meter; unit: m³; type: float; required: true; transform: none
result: 4.3467 m³
